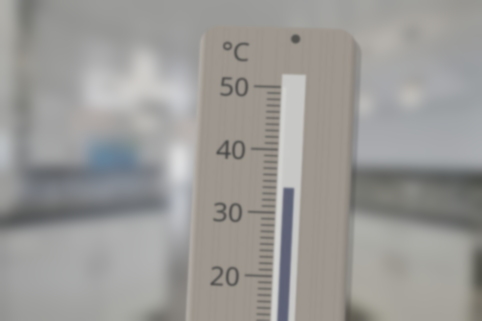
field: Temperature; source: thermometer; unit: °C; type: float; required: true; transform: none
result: 34 °C
